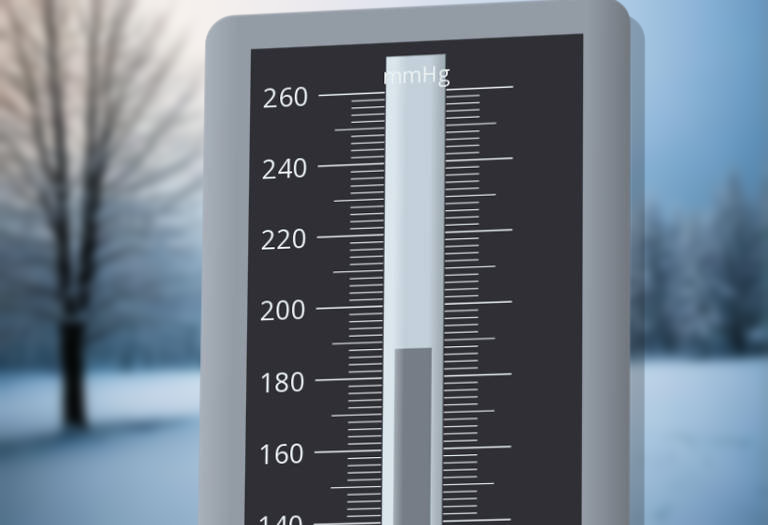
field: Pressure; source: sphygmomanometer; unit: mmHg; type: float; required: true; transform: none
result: 188 mmHg
